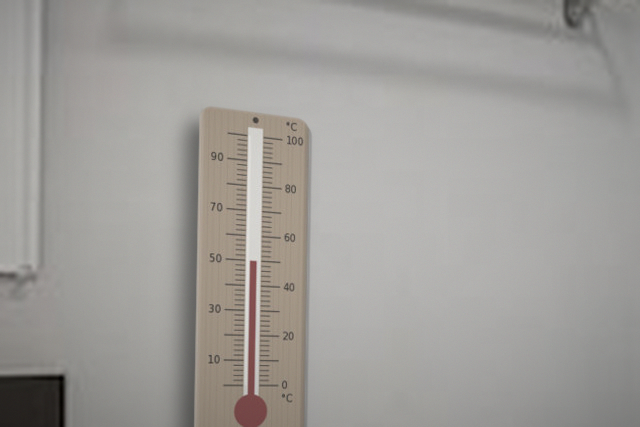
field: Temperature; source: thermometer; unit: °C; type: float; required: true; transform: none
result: 50 °C
